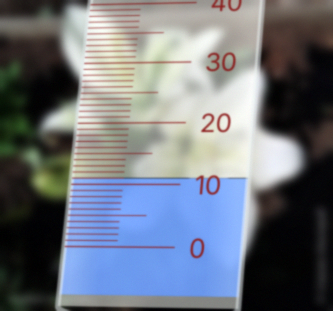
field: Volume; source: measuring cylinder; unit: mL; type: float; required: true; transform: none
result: 11 mL
